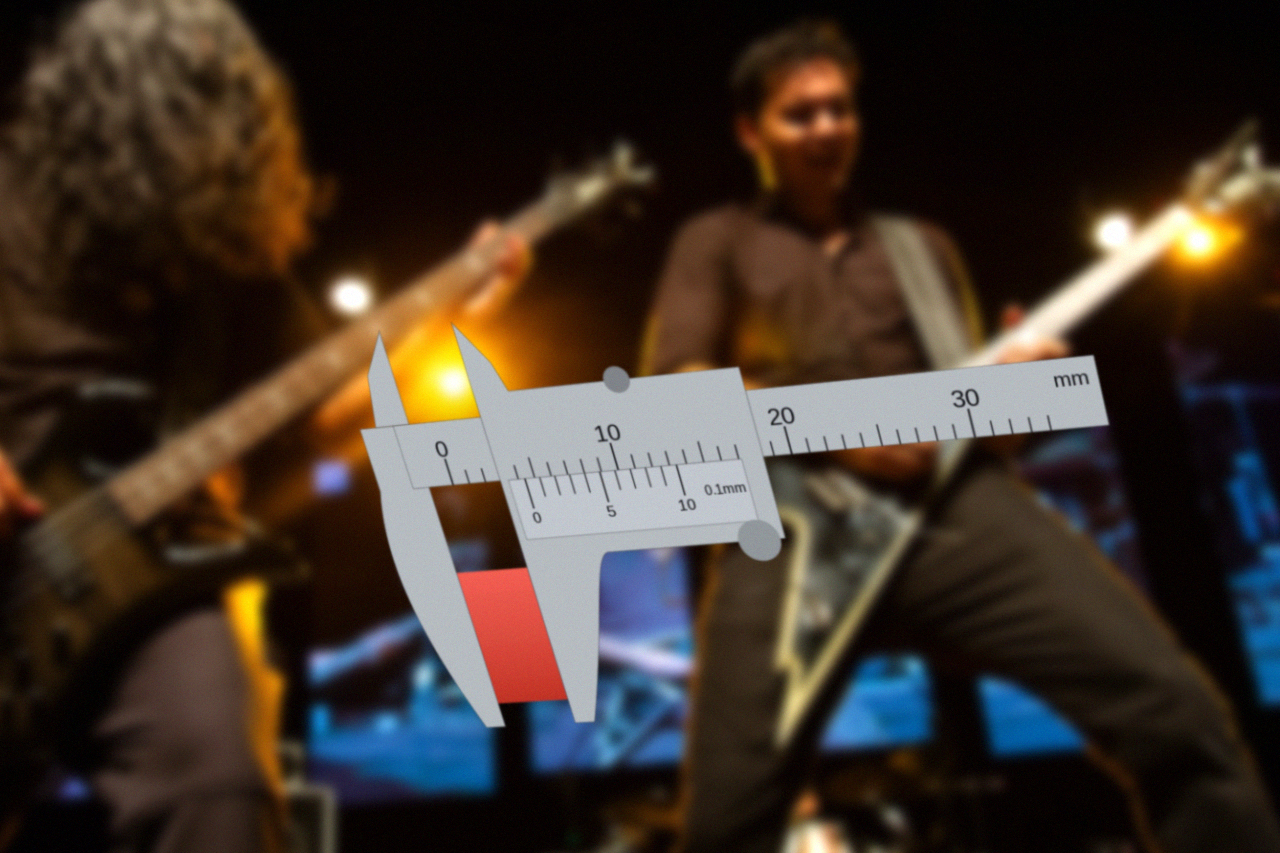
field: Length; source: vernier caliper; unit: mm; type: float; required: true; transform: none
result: 4.4 mm
